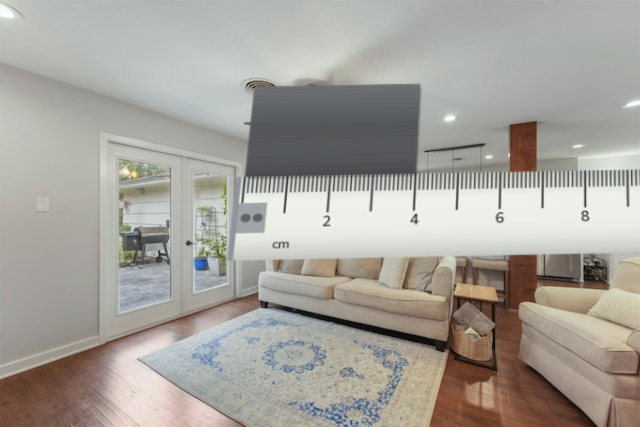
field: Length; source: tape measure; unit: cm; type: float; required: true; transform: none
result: 4 cm
